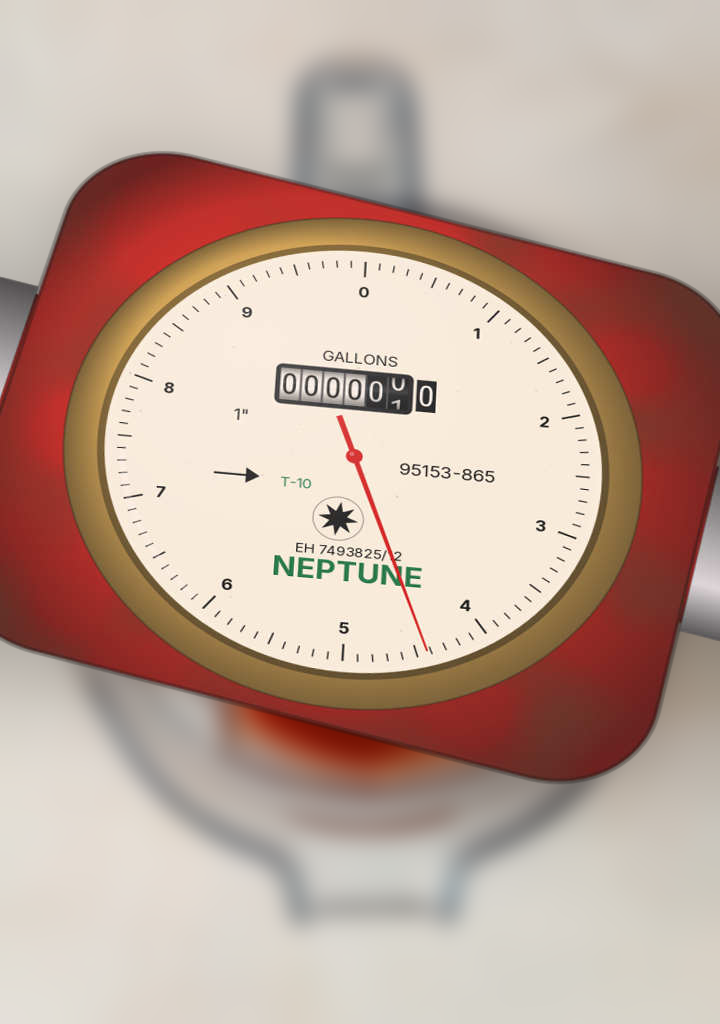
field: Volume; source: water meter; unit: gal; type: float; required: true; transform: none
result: 4.4 gal
